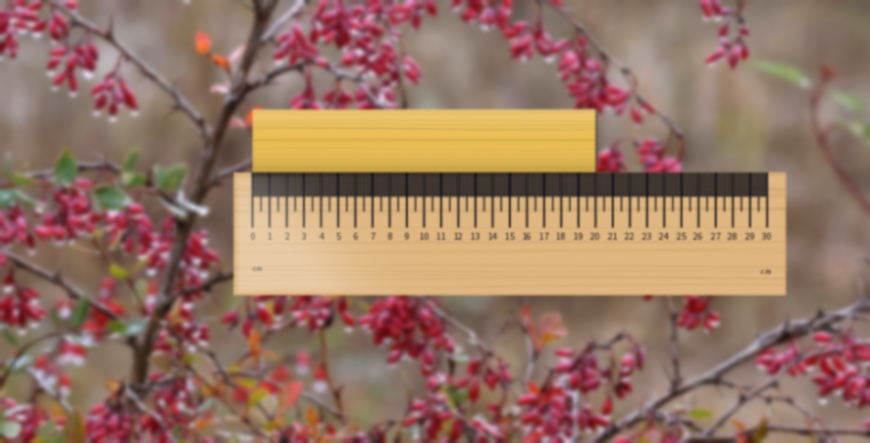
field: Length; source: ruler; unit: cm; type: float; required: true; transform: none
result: 20 cm
